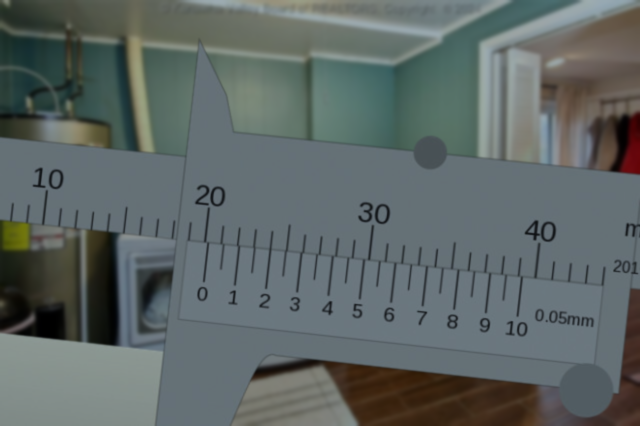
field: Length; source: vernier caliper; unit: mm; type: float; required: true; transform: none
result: 20.2 mm
